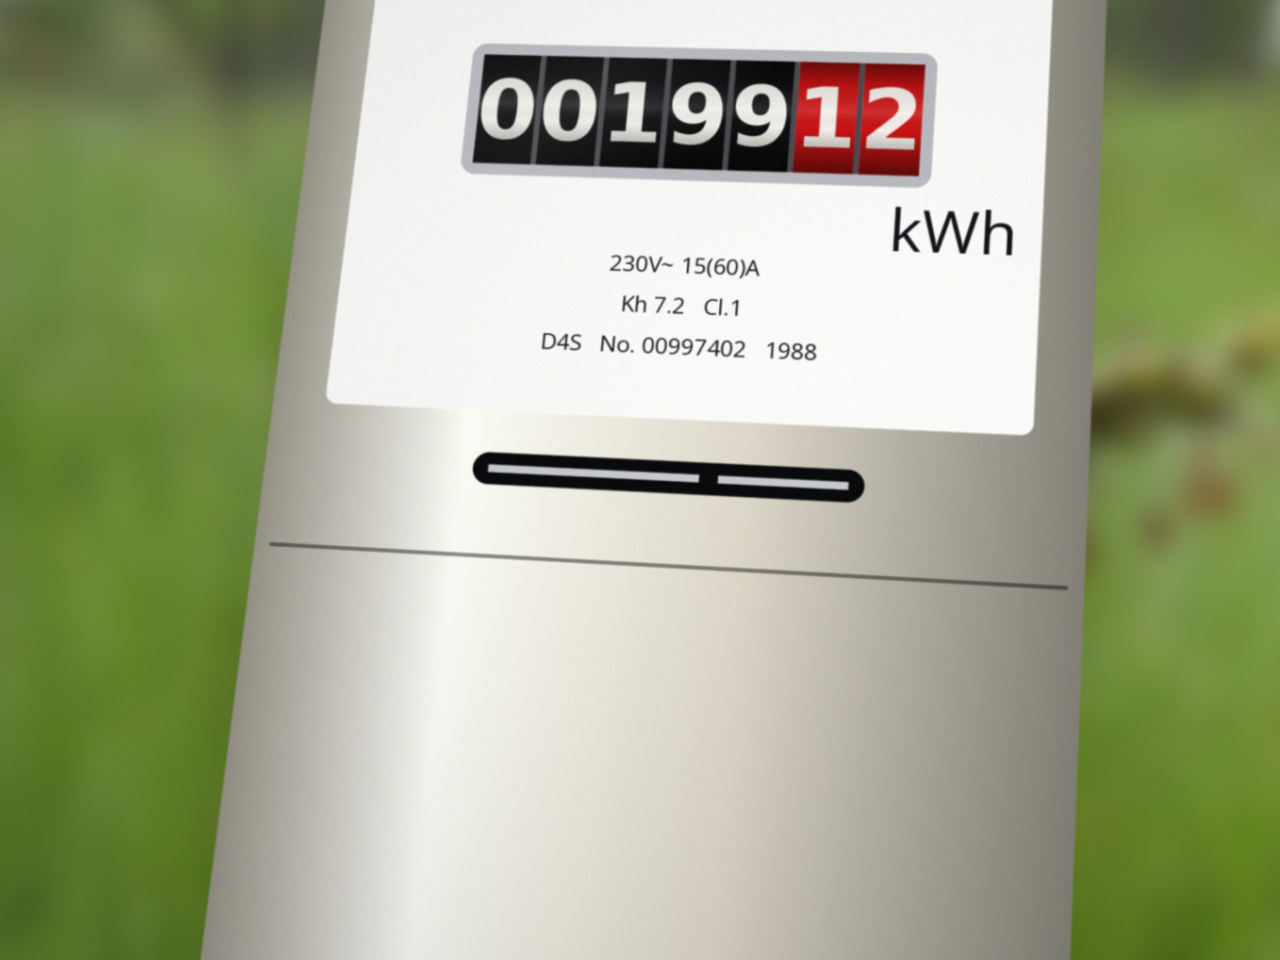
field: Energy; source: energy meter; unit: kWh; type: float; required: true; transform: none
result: 199.12 kWh
